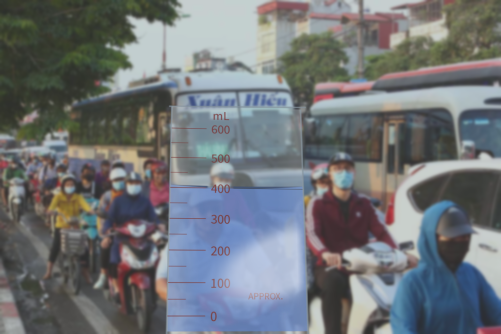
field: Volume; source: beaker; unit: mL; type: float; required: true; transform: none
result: 400 mL
